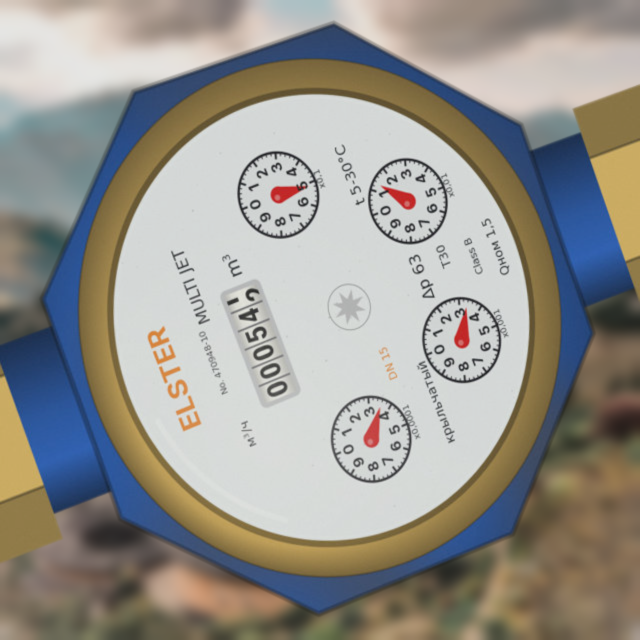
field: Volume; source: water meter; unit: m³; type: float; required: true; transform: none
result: 541.5133 m³
